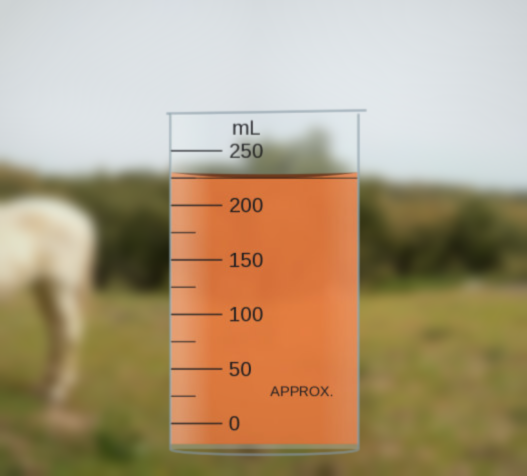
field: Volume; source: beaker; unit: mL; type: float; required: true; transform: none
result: 225 mL
